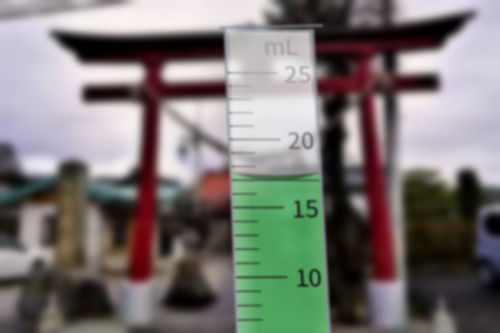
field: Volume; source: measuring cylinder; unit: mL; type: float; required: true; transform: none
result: 17 mL
